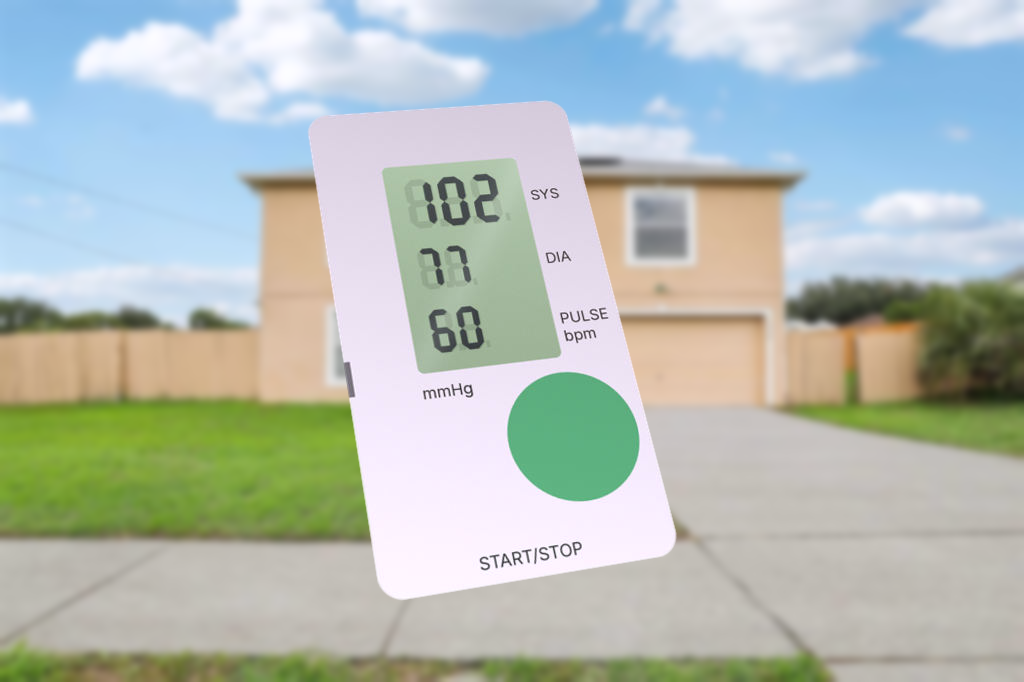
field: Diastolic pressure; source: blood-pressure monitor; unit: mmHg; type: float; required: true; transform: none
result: 77 mmHg
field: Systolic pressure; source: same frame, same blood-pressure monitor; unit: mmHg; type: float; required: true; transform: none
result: 102 mmHg
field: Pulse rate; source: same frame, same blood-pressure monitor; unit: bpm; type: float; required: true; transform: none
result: 60 bpm
